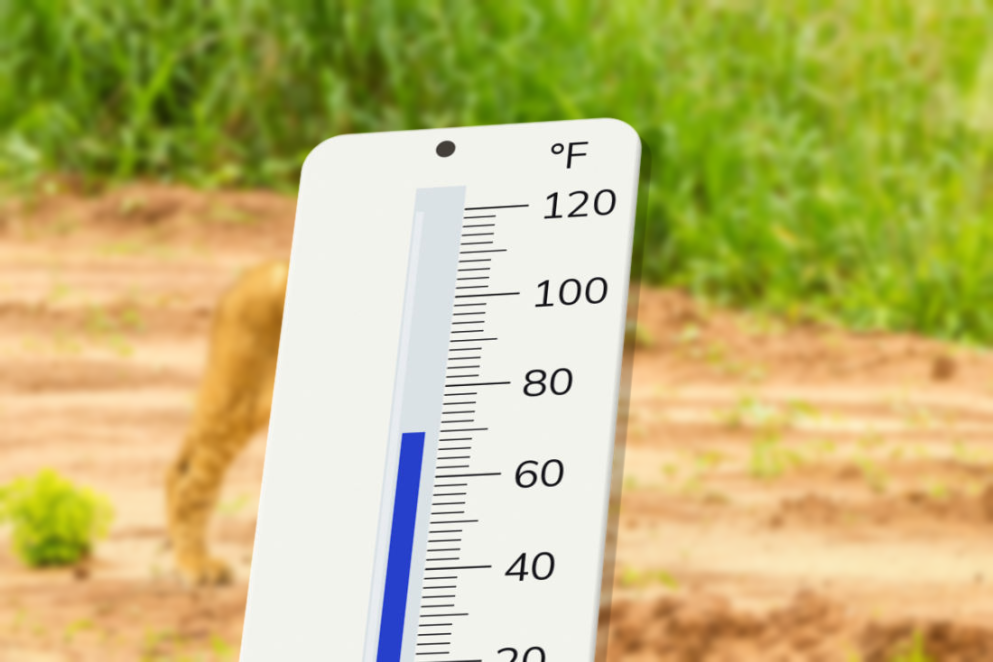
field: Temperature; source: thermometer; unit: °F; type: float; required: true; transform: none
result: 70 °F
